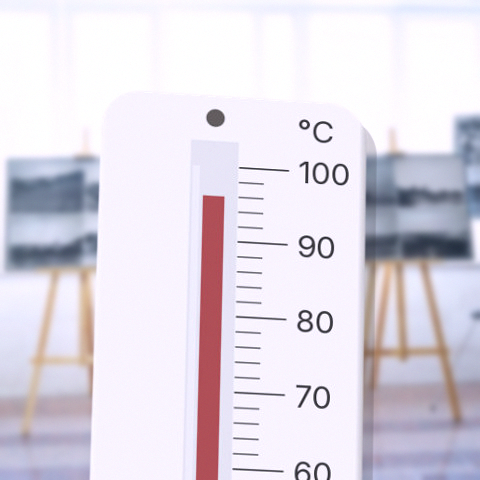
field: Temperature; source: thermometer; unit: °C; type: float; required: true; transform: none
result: 96 °C
